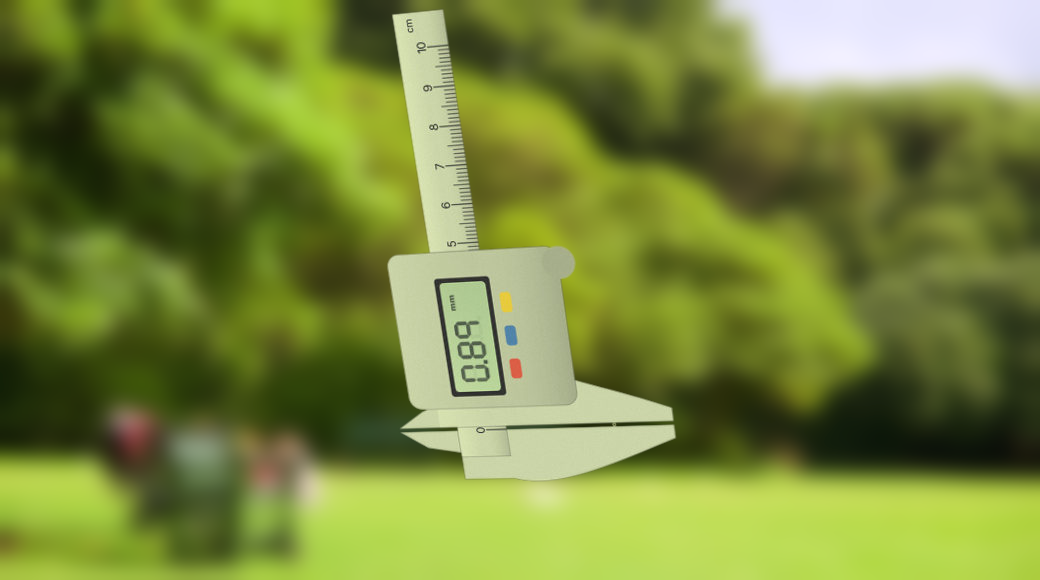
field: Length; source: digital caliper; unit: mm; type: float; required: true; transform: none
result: 0.89 mm
